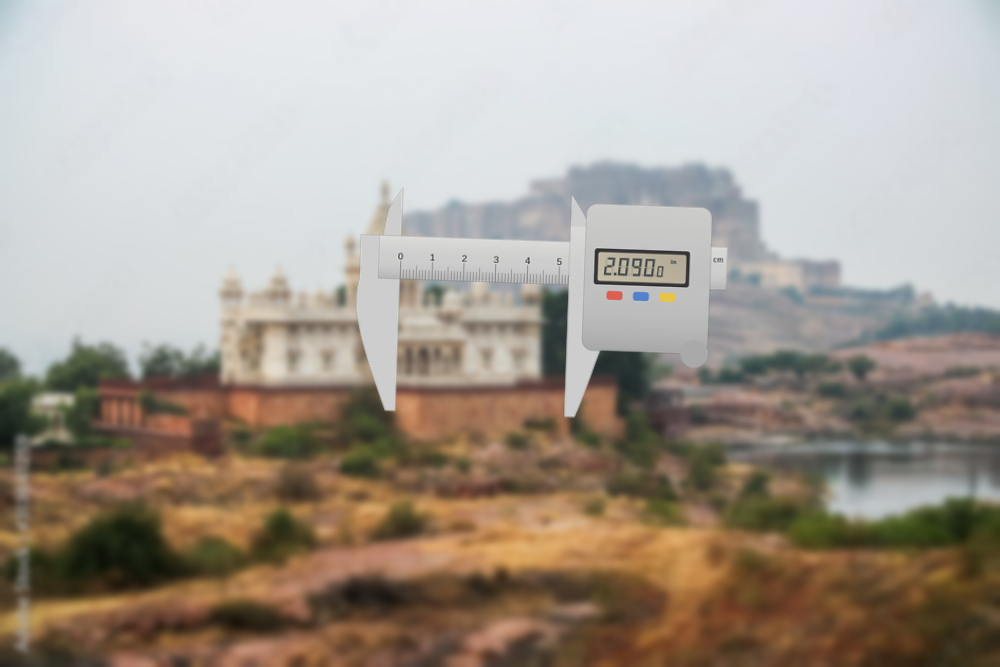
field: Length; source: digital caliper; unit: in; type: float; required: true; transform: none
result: 2.0900 in
